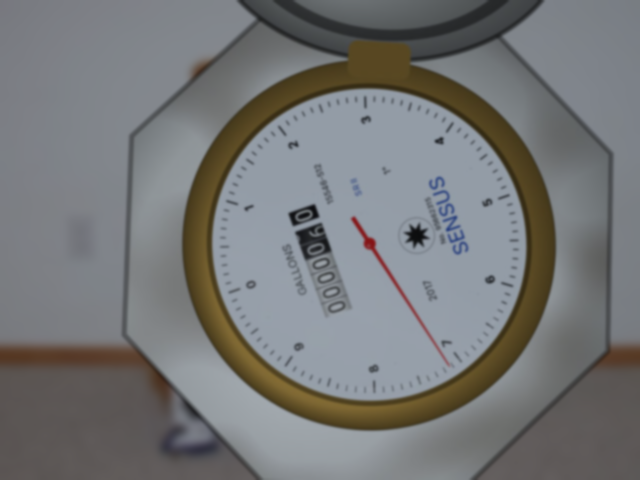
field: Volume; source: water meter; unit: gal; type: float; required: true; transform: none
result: 57.1 gal
